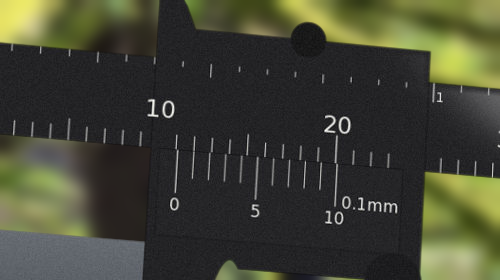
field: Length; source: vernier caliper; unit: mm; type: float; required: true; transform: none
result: 11.1 mm
